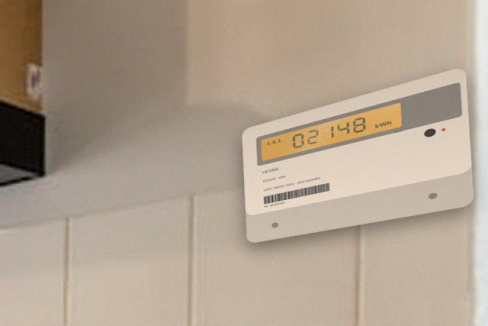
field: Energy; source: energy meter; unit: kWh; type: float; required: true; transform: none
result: 2148 kWh
